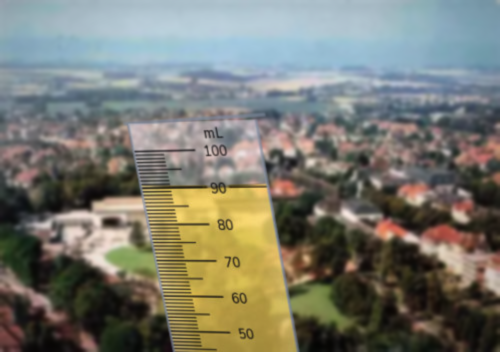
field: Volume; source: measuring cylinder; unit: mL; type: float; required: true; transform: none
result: 90 mL
